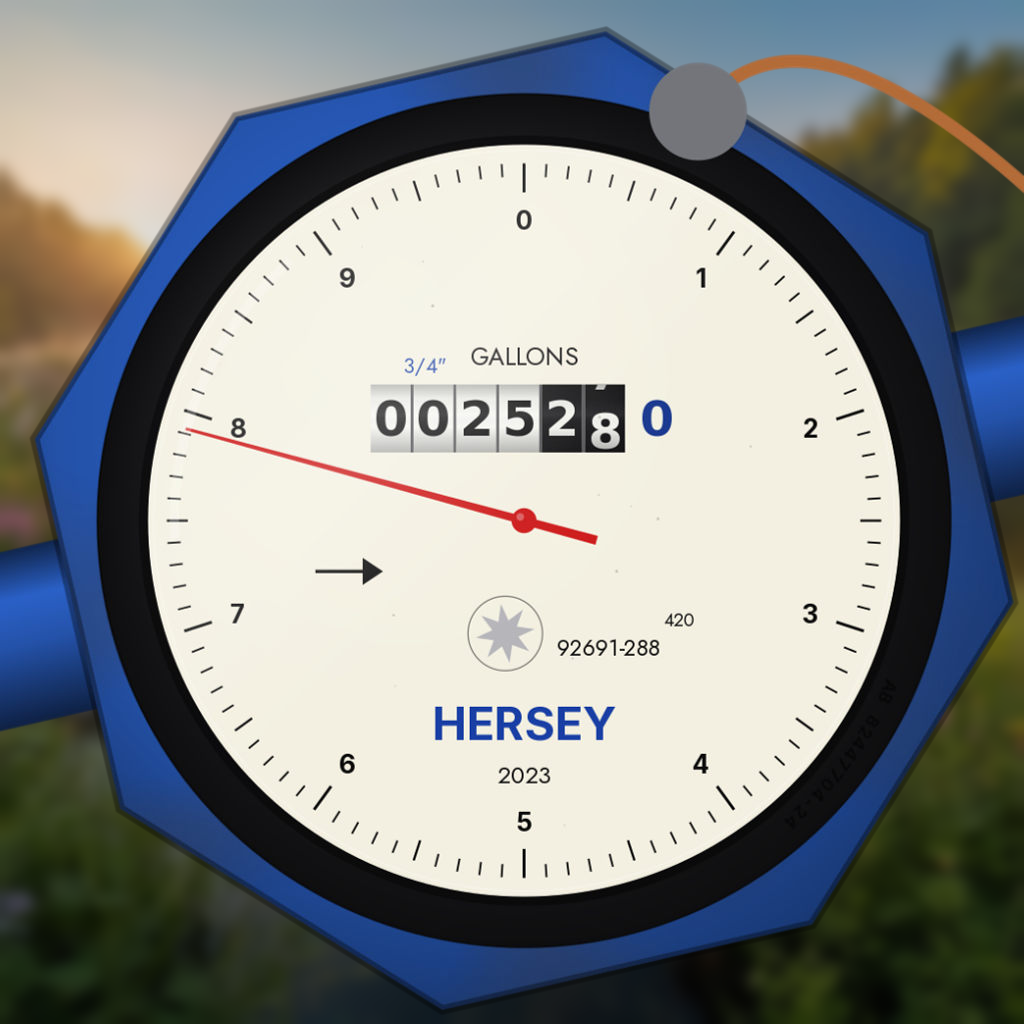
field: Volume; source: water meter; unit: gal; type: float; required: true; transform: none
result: 25277.9 gal
